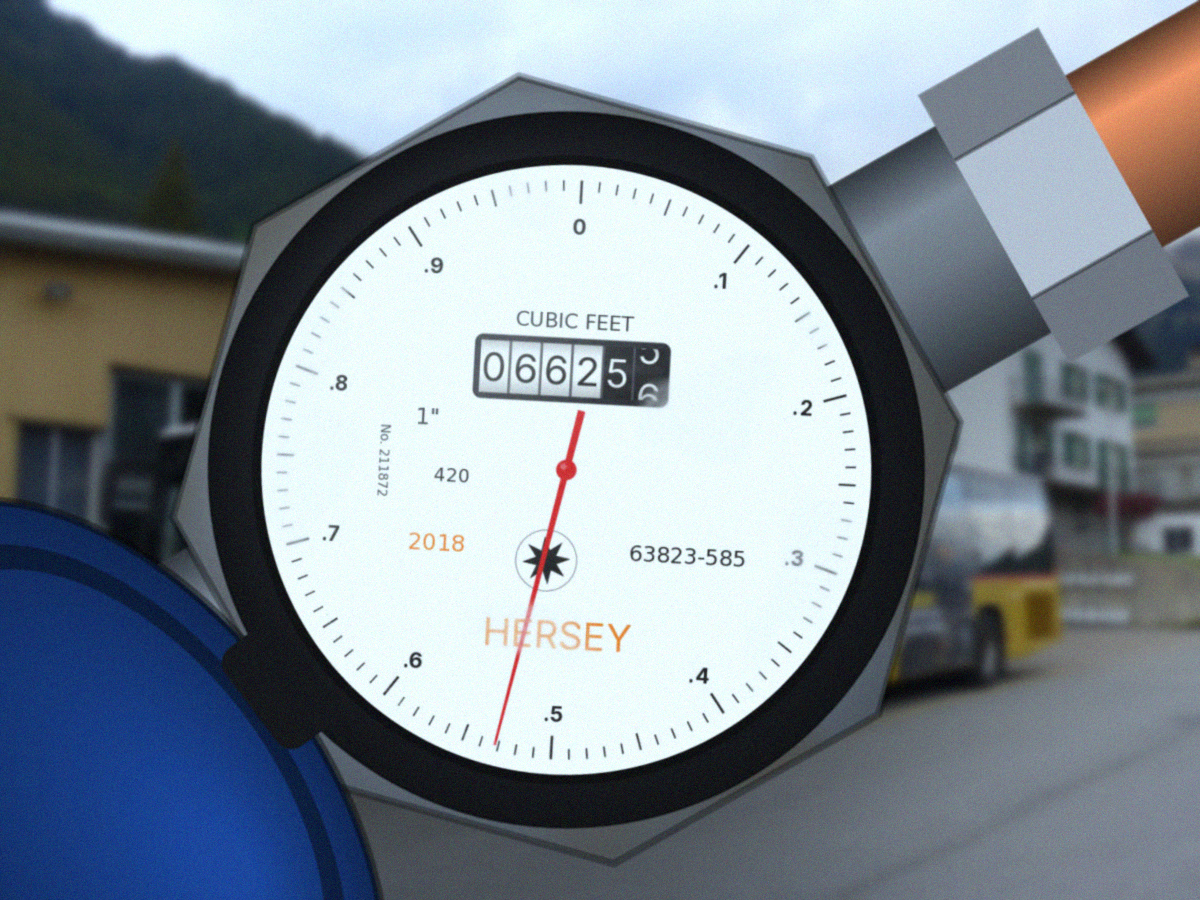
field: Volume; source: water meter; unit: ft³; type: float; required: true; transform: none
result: 66255.53 ft³
